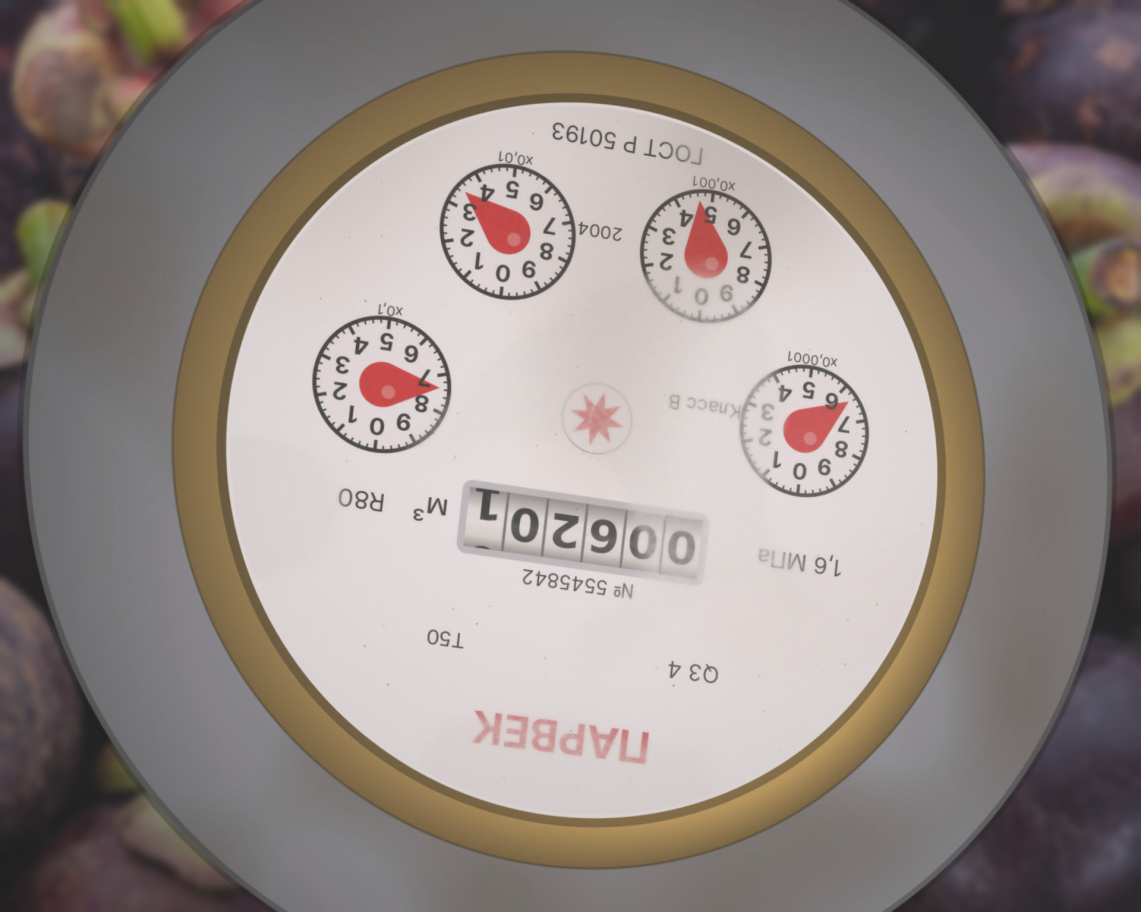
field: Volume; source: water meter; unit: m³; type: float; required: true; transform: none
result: 6200.7346 m³
